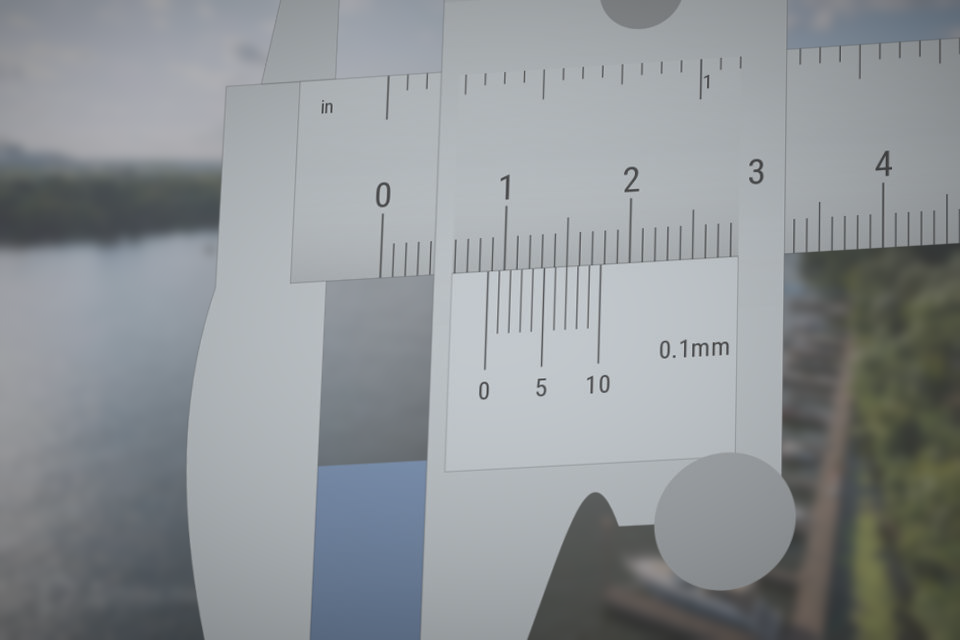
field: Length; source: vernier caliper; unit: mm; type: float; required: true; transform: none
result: 8.7 mm
